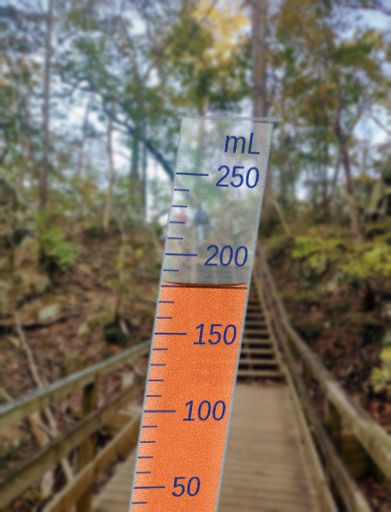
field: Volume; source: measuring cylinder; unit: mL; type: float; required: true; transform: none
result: 180 mL
